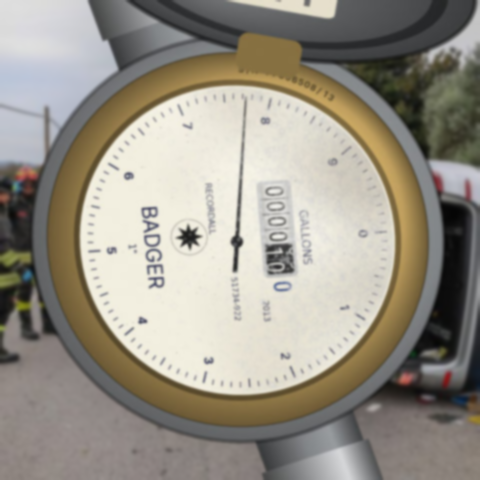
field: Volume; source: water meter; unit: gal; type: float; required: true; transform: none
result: 97.7 gal
